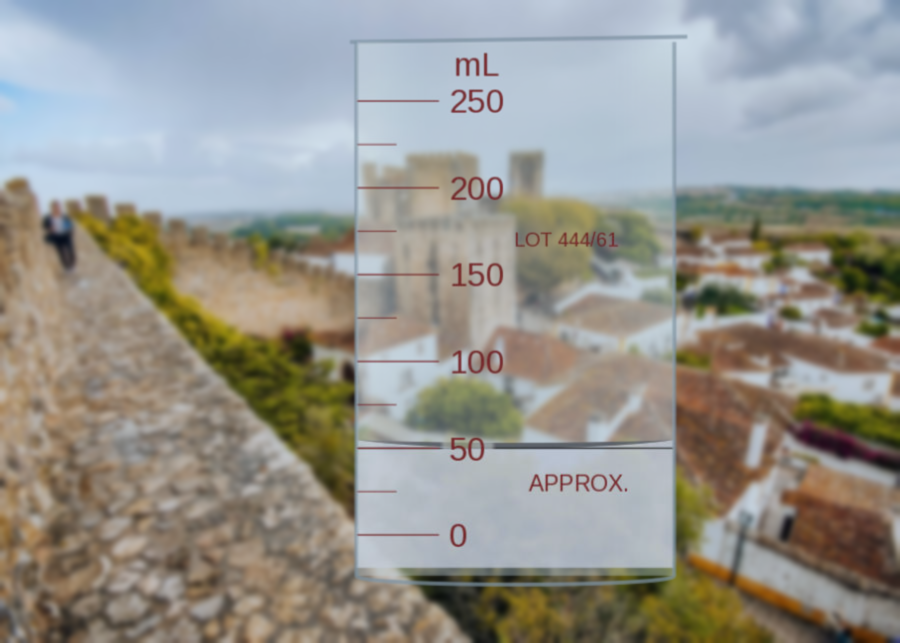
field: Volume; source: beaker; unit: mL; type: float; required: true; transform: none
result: 50 mL
